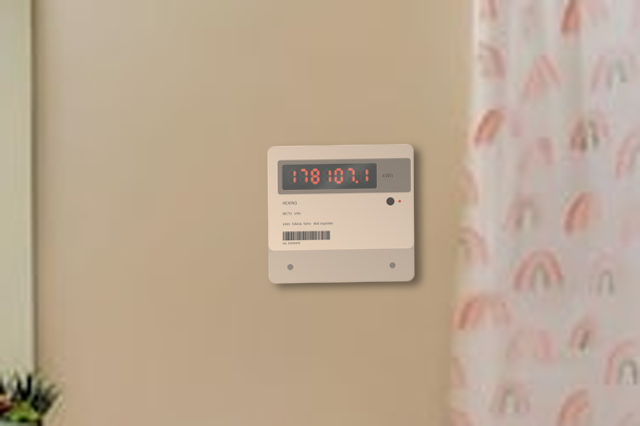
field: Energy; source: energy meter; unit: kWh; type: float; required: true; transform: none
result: 178107.1 kWh
